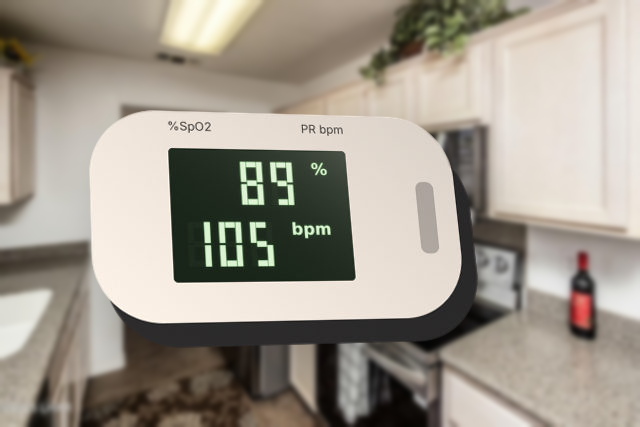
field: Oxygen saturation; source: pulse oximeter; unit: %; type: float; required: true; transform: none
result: 89 %
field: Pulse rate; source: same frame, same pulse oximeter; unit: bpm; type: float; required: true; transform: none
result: 105 bpm
